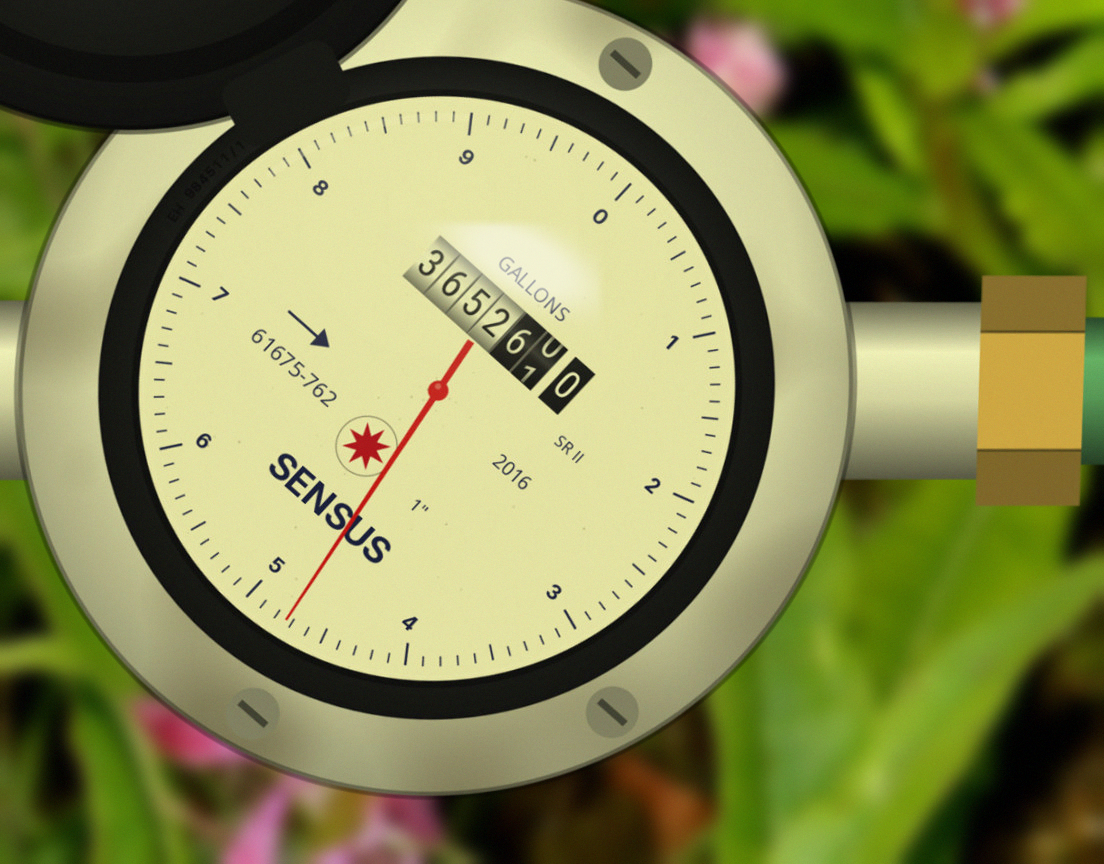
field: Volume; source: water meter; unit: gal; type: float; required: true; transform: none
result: 3652604.7 gal
